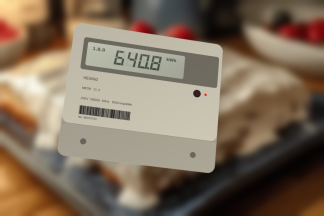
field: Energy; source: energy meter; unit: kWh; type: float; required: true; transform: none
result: 640.8 kWh
